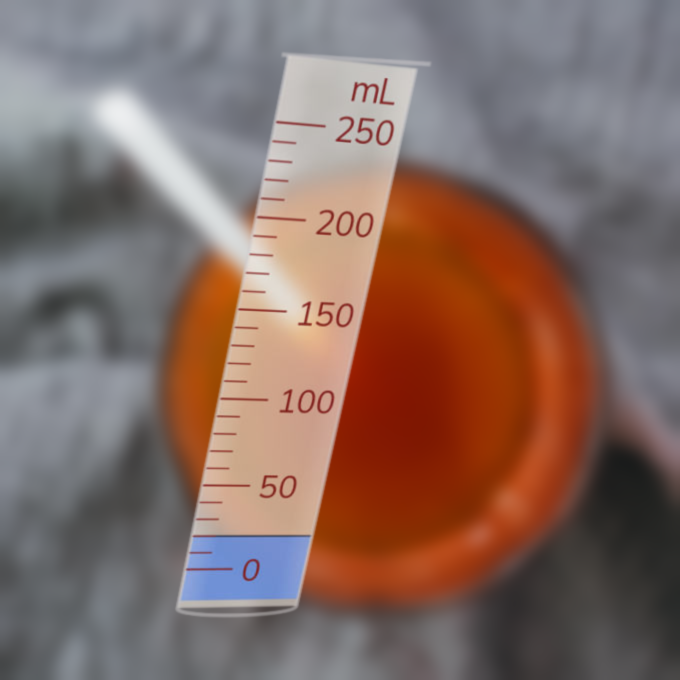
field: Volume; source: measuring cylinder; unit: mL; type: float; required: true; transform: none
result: 20 mL
